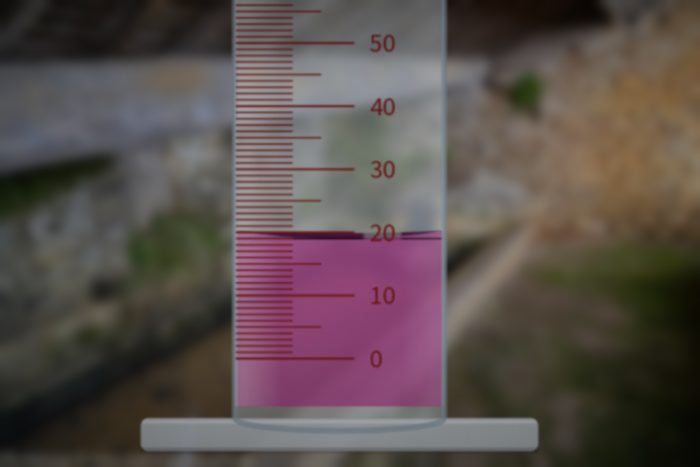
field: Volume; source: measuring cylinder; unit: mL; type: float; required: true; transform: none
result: 19 mL
